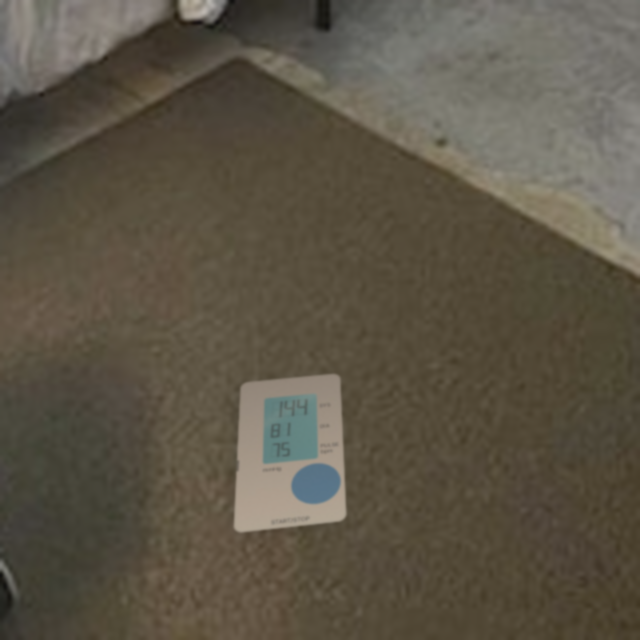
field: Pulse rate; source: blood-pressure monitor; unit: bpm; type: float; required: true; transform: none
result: 75 bpm
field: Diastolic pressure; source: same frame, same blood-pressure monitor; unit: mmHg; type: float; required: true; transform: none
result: 81 mmHg
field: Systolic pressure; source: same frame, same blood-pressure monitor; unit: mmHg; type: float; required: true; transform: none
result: 144 mmHg
